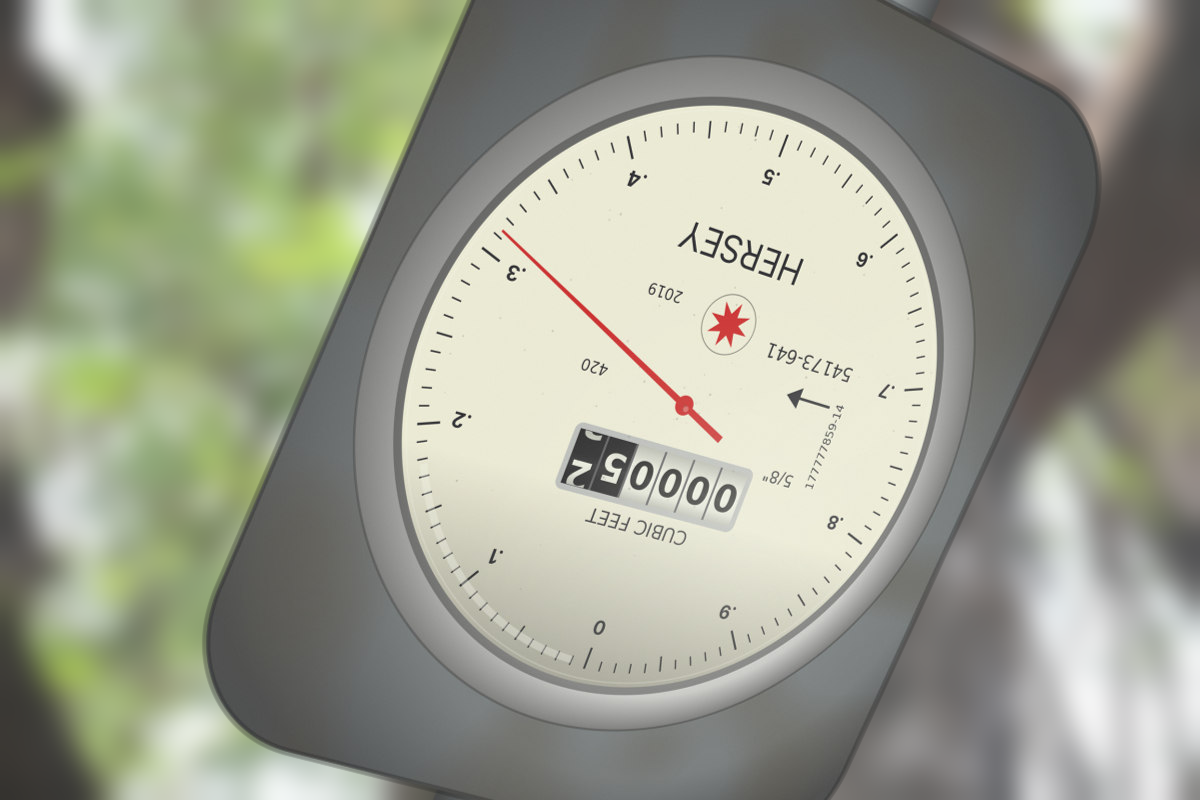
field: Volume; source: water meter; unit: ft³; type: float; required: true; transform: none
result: 52.31 ft³
